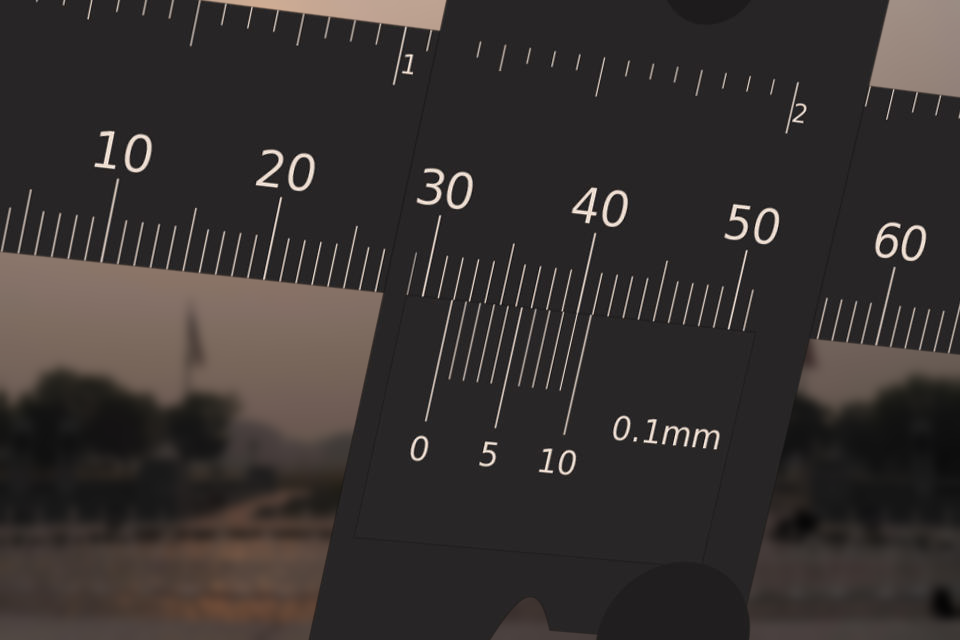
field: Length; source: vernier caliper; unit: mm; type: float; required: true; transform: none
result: 31.9 mm
